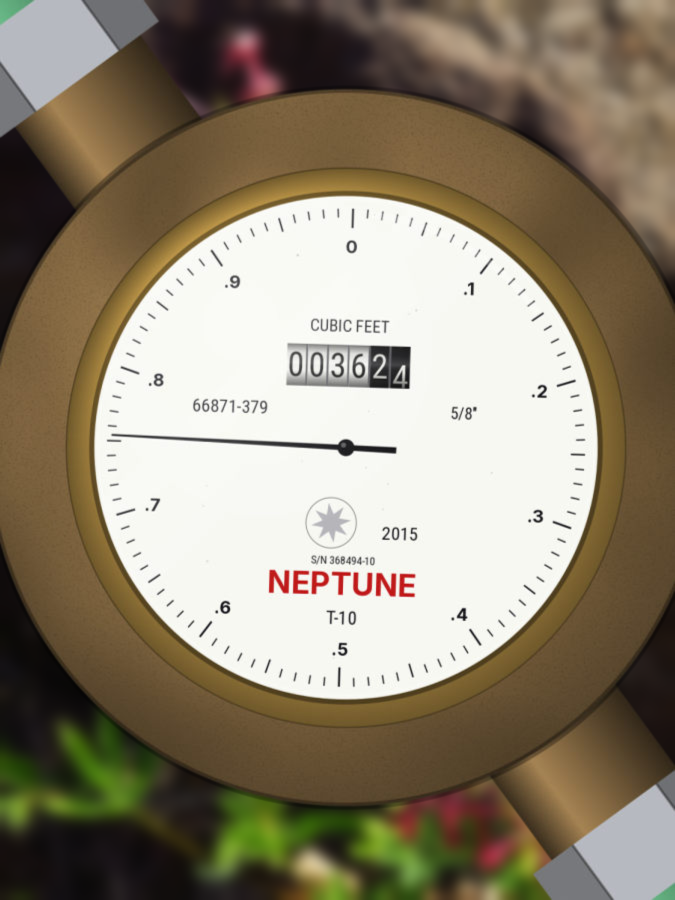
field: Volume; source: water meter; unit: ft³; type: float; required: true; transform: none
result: 3623.75 ft³
